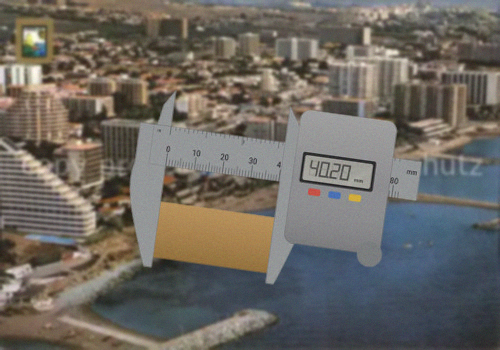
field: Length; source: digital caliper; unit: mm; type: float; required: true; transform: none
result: 40.20 mm
